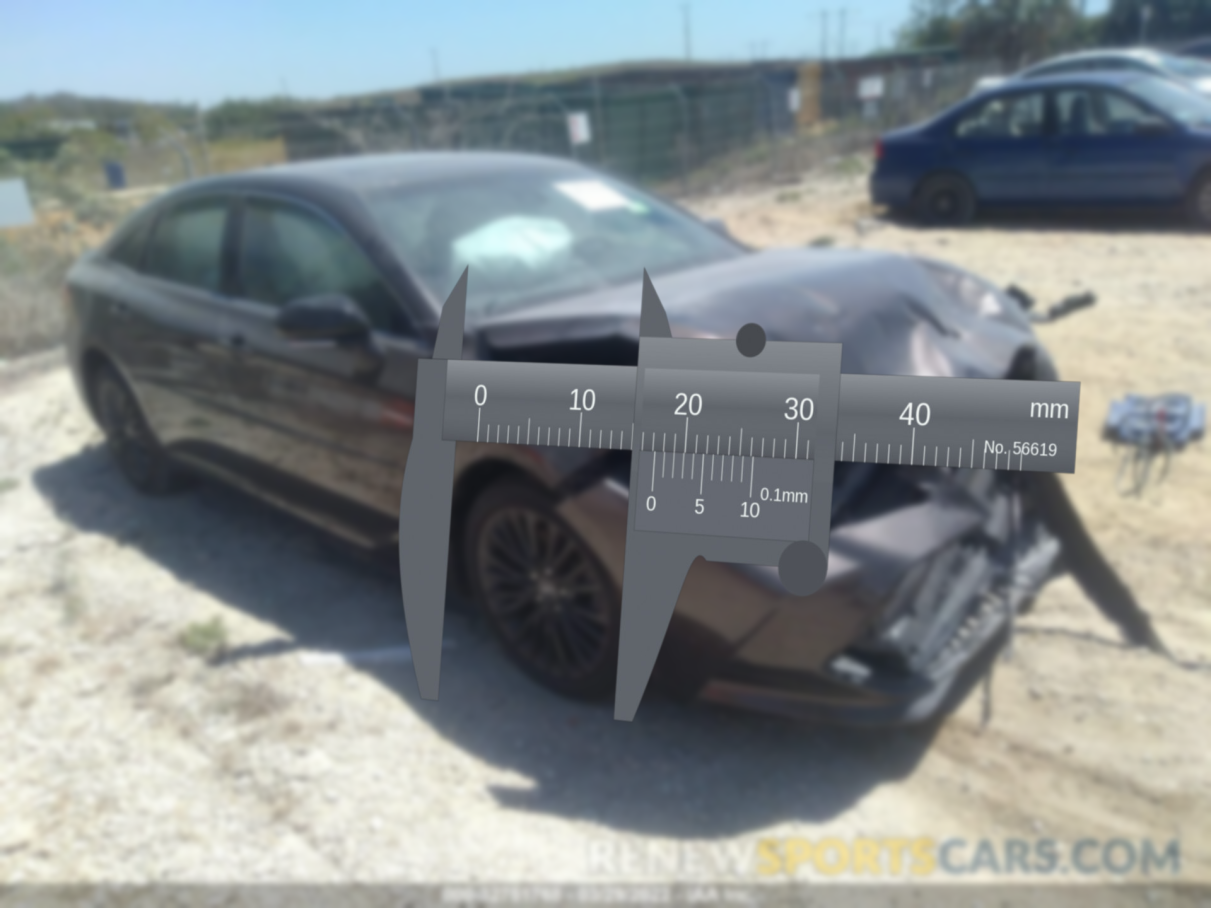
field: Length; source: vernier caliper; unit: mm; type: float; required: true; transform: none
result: 17.2 mm
